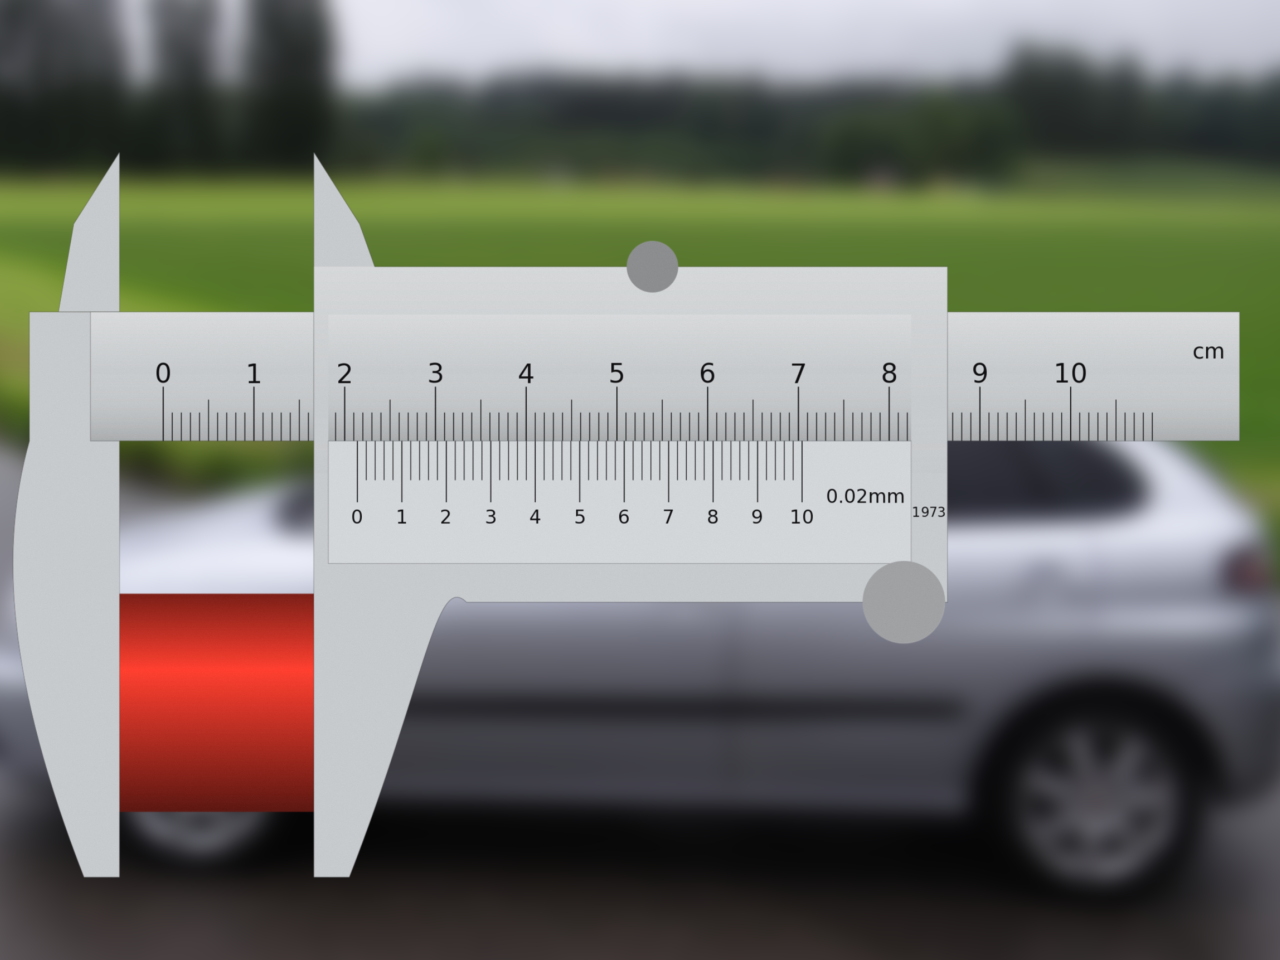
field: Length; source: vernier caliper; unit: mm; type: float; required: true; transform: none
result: 21.4 mm
